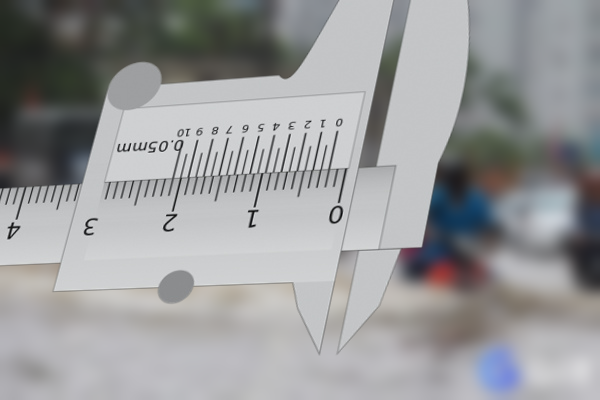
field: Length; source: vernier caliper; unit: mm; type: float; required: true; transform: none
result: 2.0 mm
